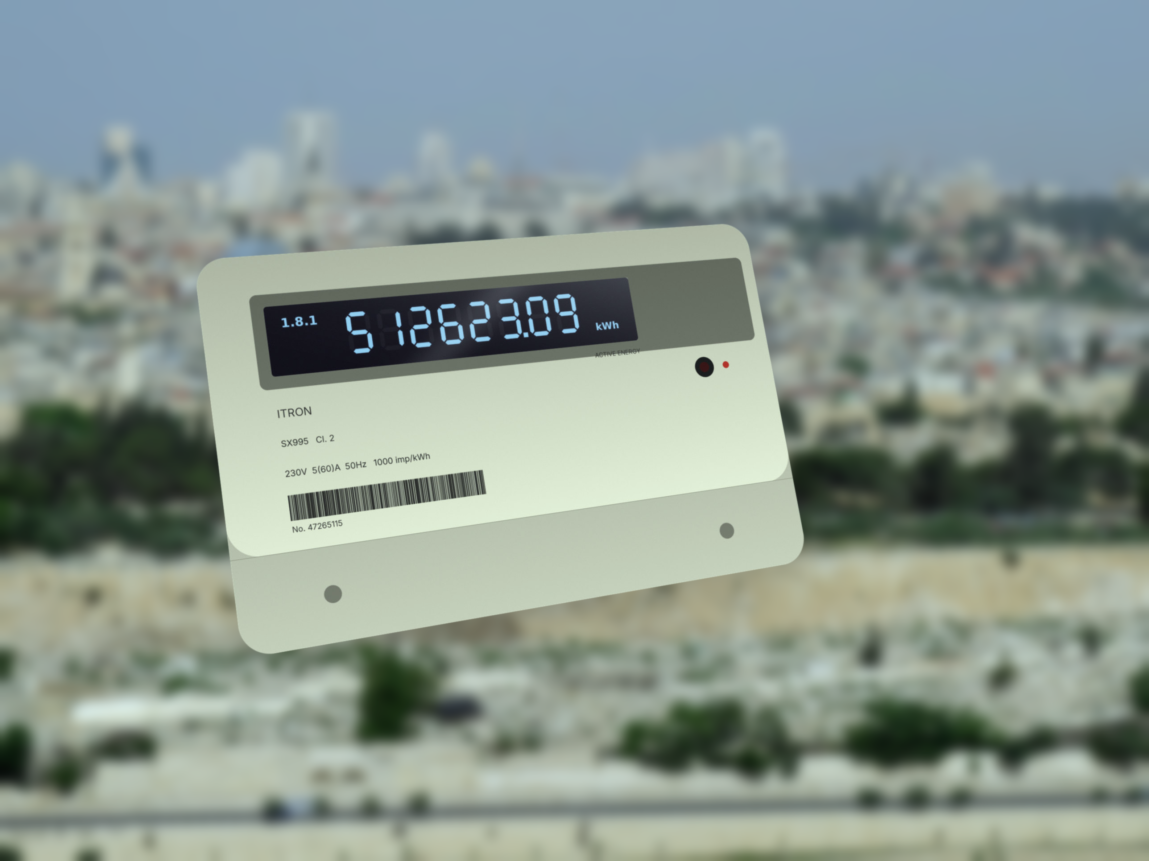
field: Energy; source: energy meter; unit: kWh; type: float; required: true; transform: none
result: 512623.09 kWh
